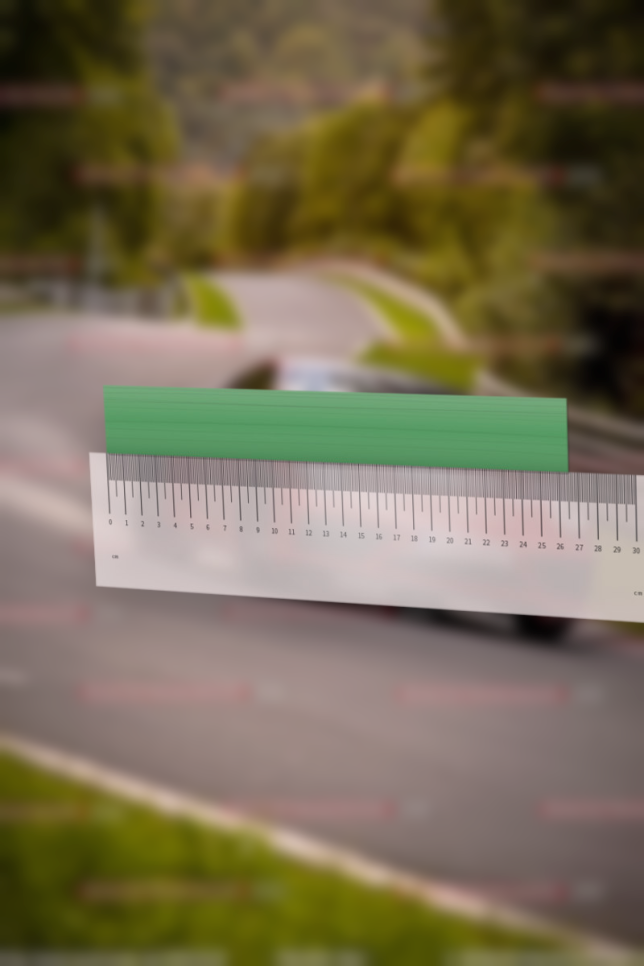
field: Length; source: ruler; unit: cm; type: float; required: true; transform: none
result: 26.5 cm
